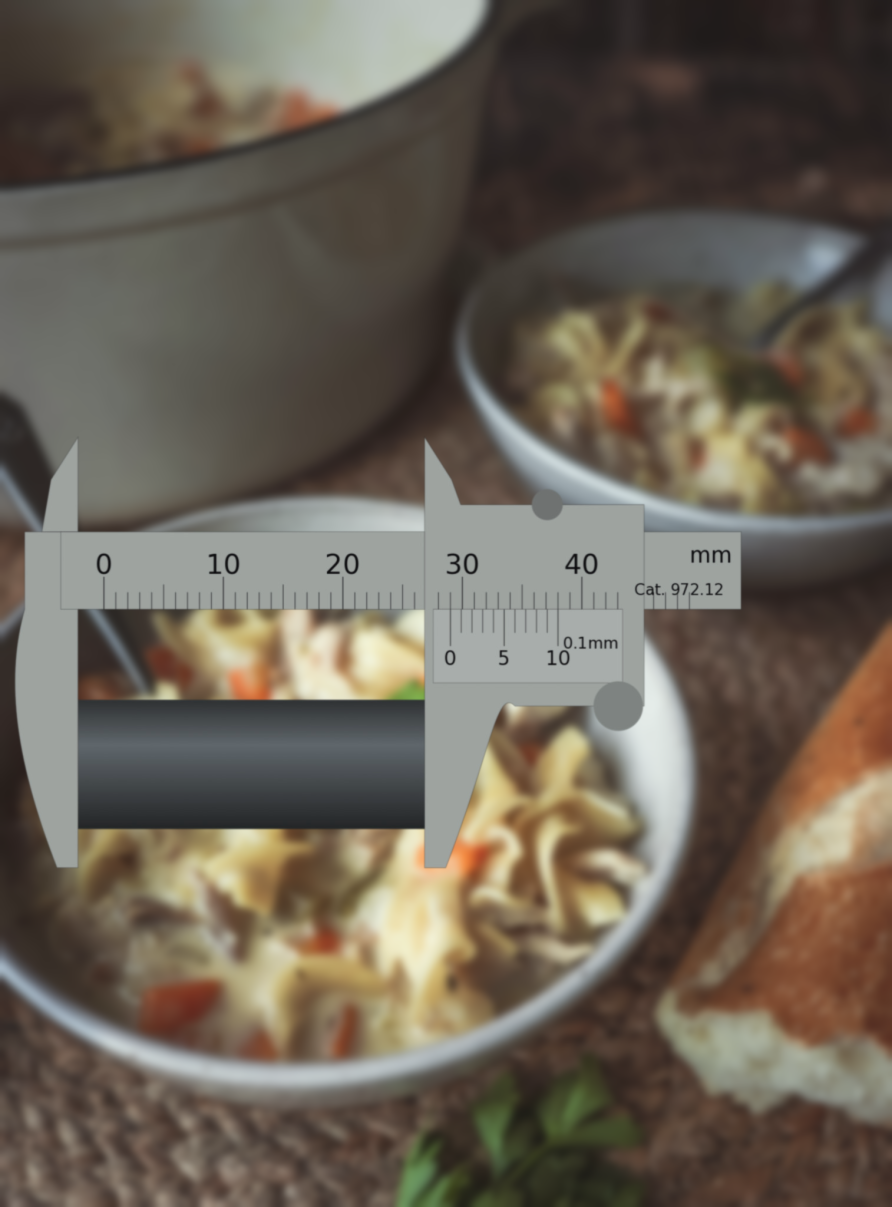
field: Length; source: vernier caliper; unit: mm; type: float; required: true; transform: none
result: 29.0 mm
